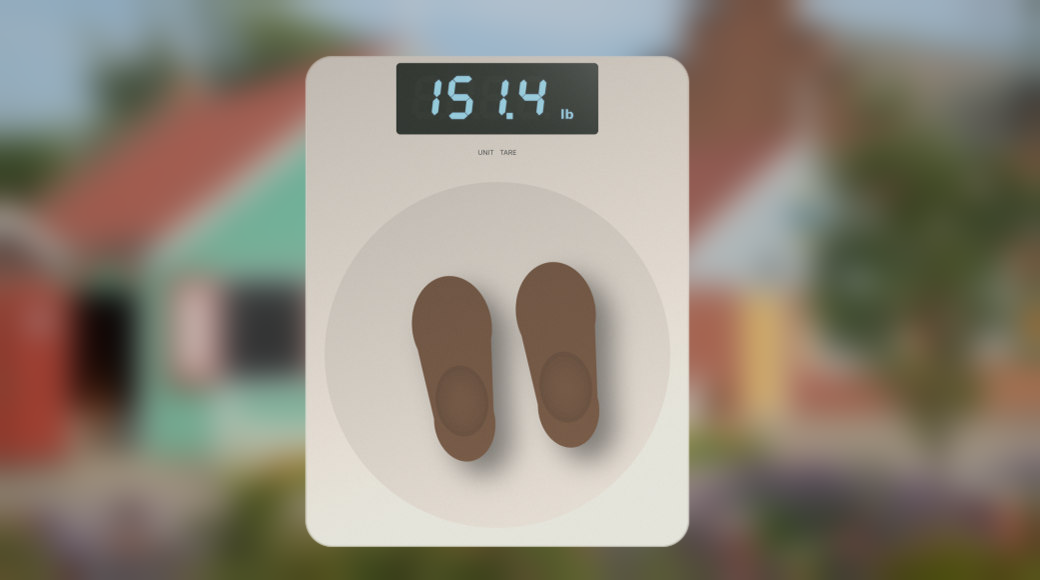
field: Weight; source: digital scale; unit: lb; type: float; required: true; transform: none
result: 151.4 lb
